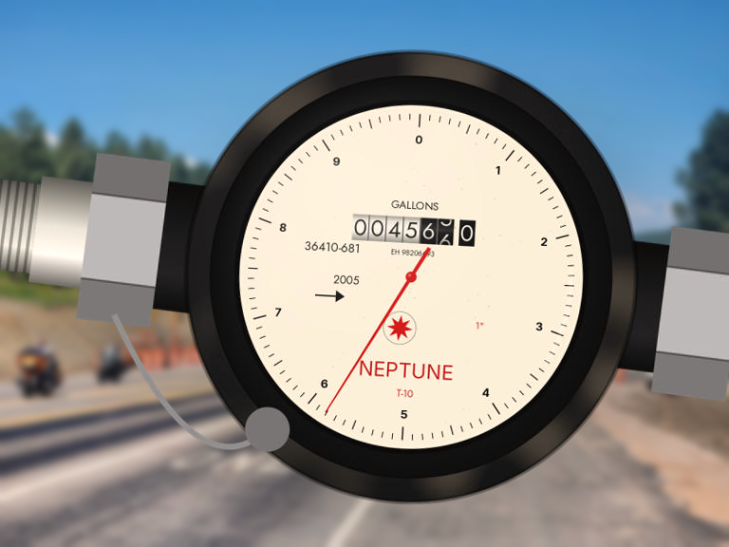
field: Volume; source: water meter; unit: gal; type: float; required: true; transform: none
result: 45655.8 gal
